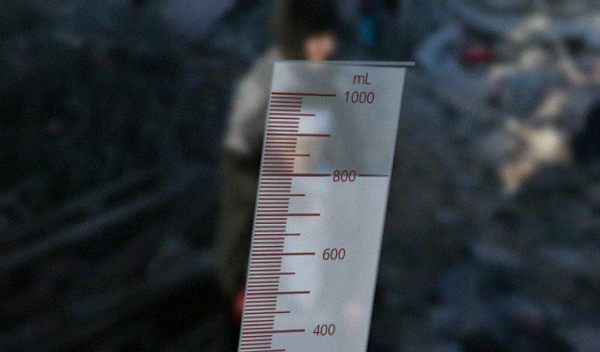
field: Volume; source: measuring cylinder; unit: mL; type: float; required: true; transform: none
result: 800 mL
